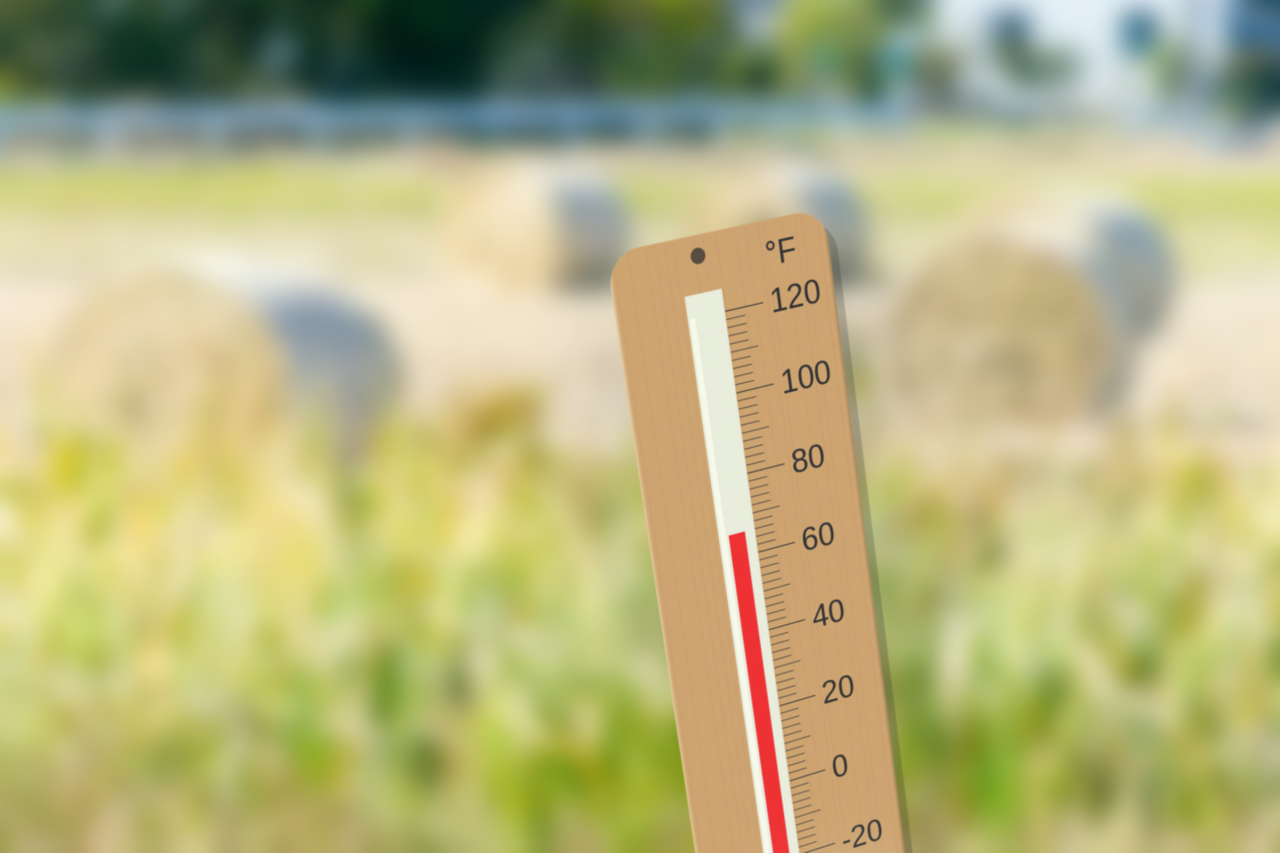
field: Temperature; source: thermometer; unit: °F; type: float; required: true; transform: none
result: 66 °F
